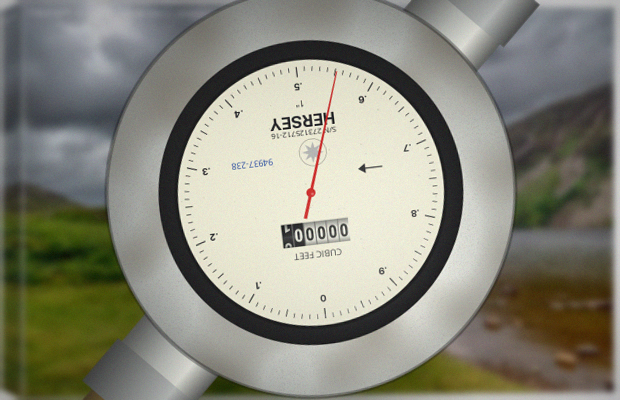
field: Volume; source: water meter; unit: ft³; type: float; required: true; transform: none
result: 0.55 ft³
